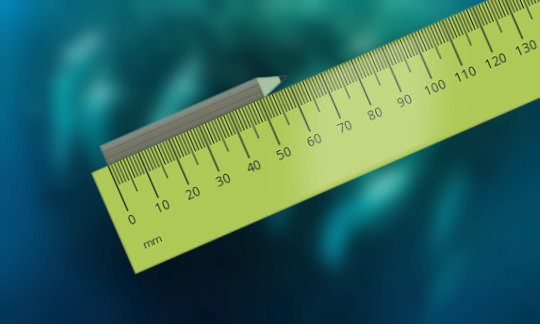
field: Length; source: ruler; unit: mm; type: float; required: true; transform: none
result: 60 mm
